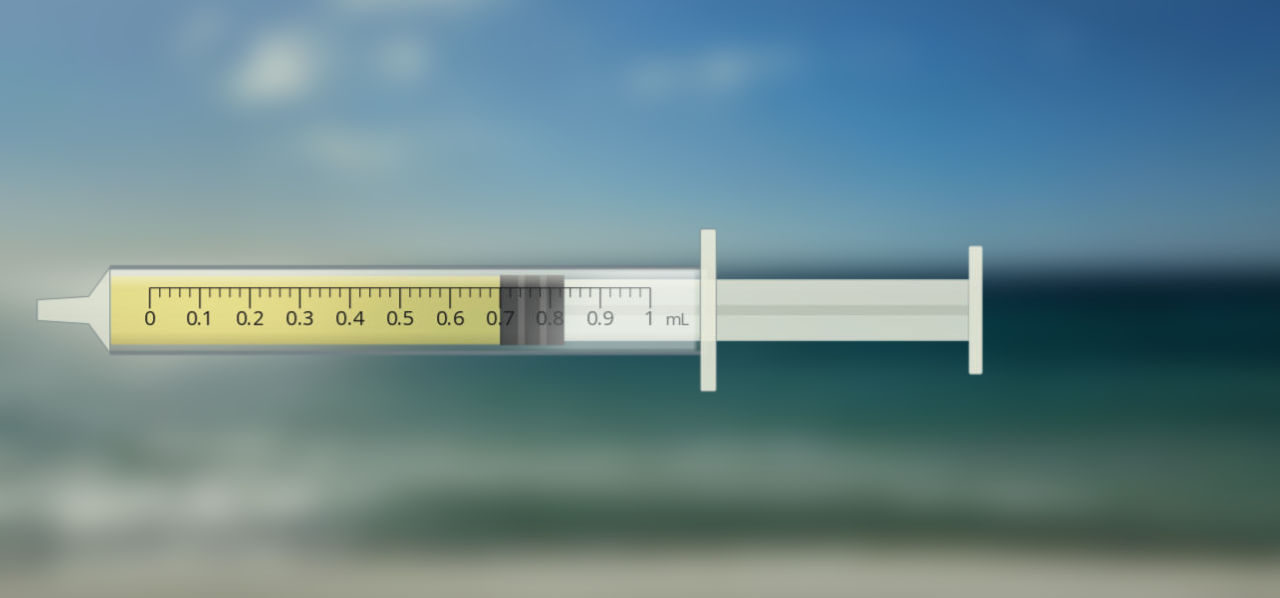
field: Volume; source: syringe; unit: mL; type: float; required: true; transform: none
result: 0.7 mL
